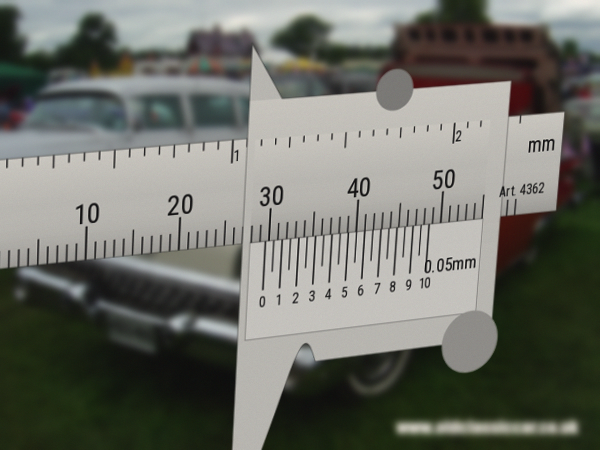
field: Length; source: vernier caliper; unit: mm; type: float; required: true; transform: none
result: 29.6 mm
